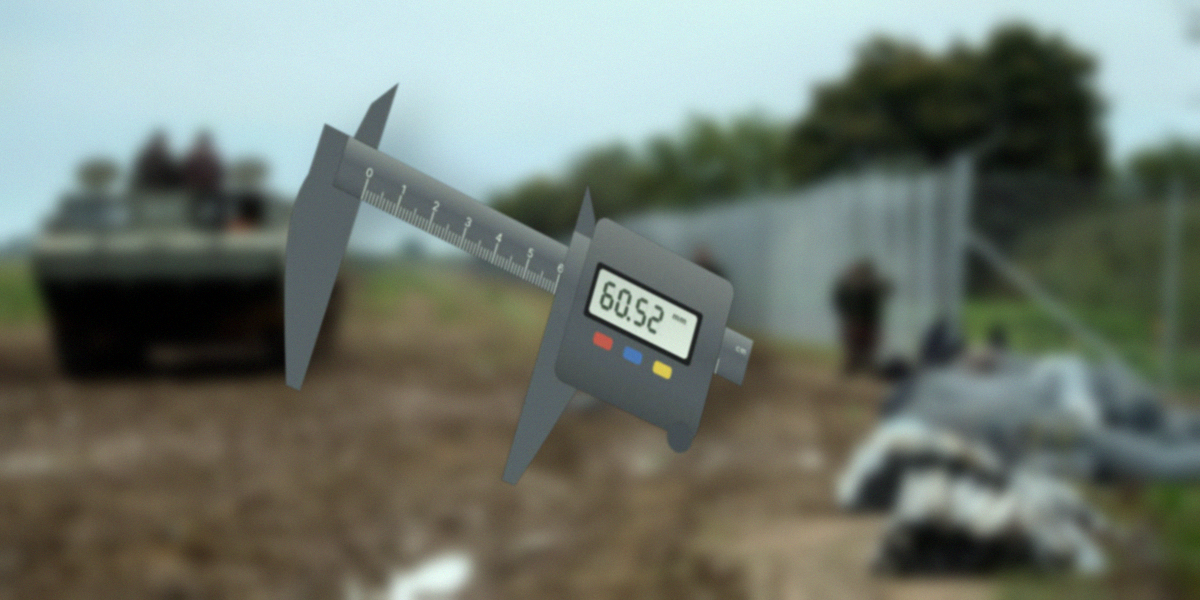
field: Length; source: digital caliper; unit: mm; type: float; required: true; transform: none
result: 60.52 mm
